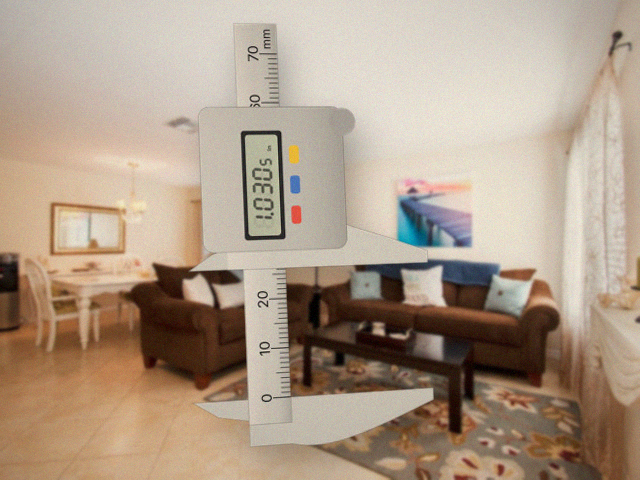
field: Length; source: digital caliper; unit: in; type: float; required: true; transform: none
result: 1.0305 in
